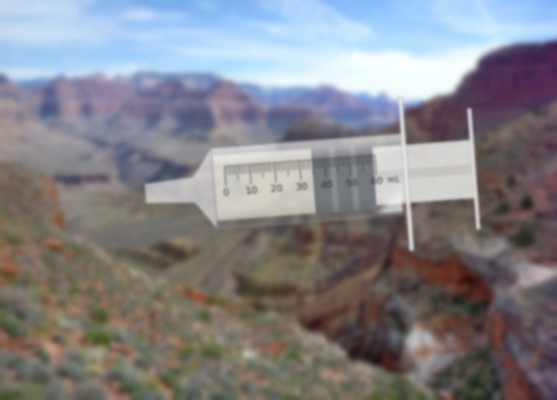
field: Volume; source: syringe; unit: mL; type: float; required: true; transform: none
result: 35 mL
